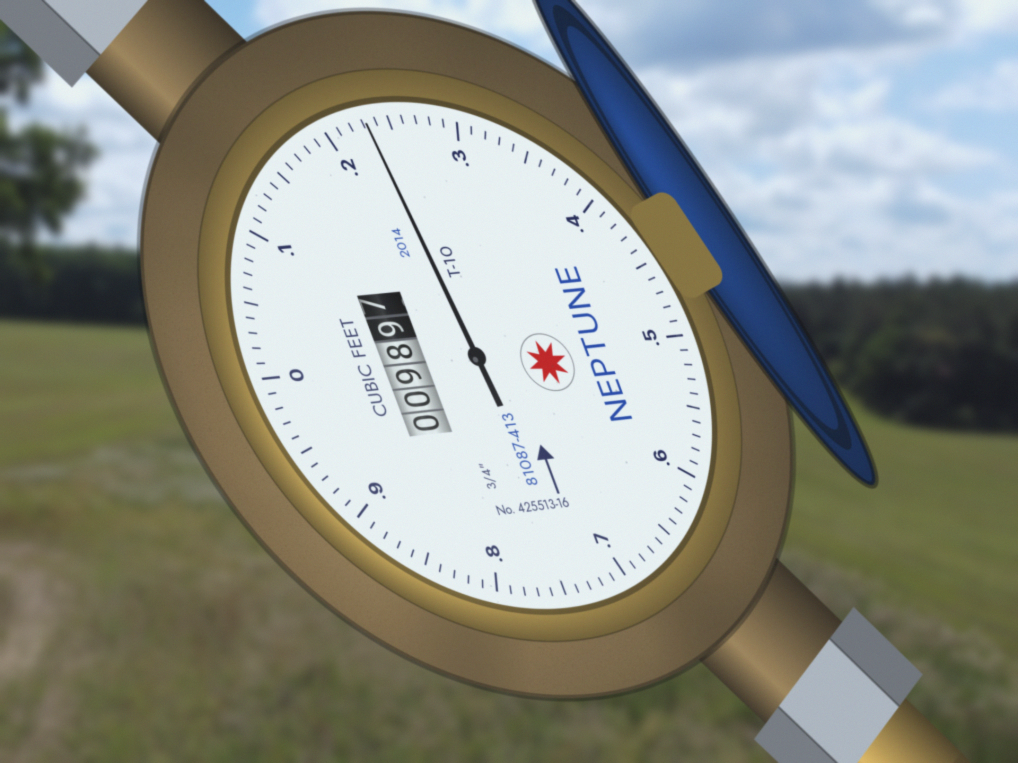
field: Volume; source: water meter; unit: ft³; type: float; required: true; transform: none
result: 9897.23 ft³
